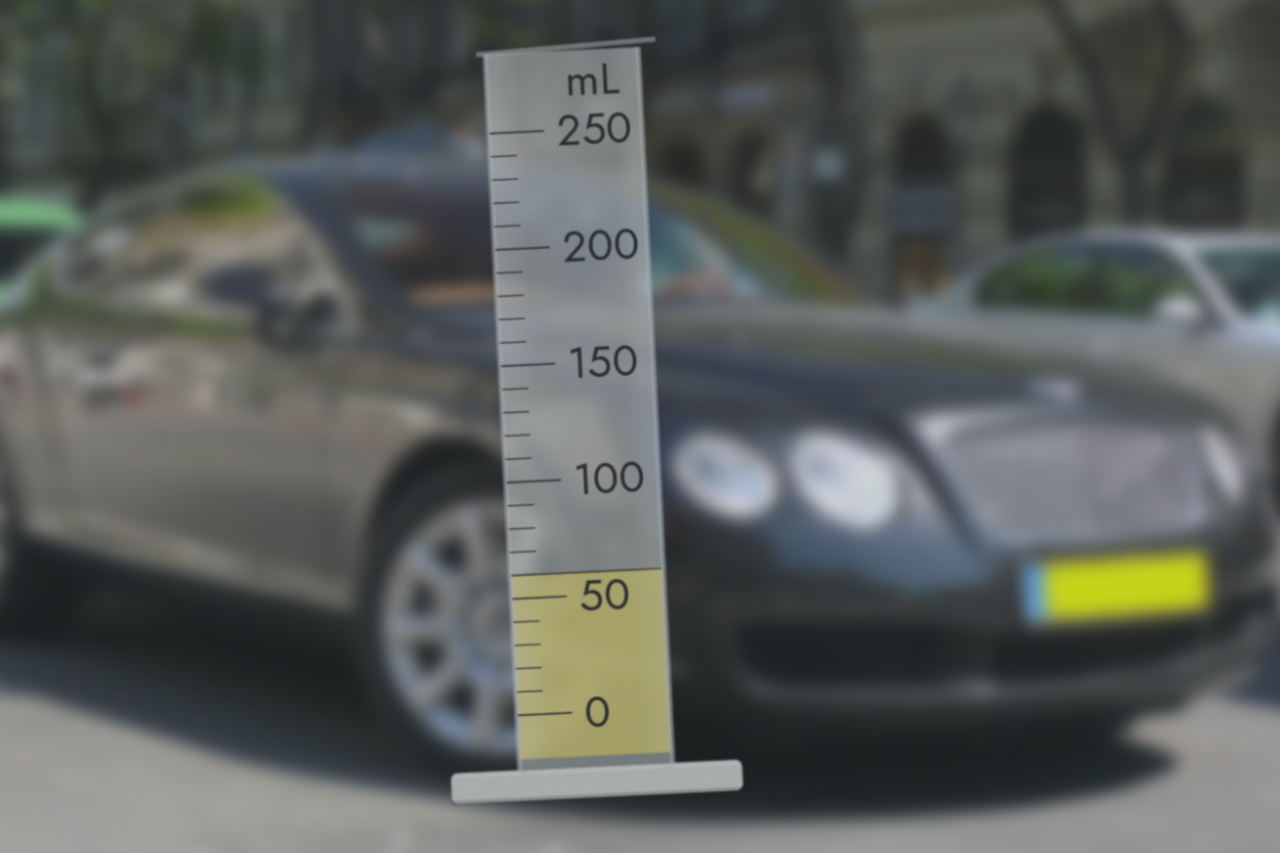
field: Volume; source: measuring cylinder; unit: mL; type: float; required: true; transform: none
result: 60 mL
